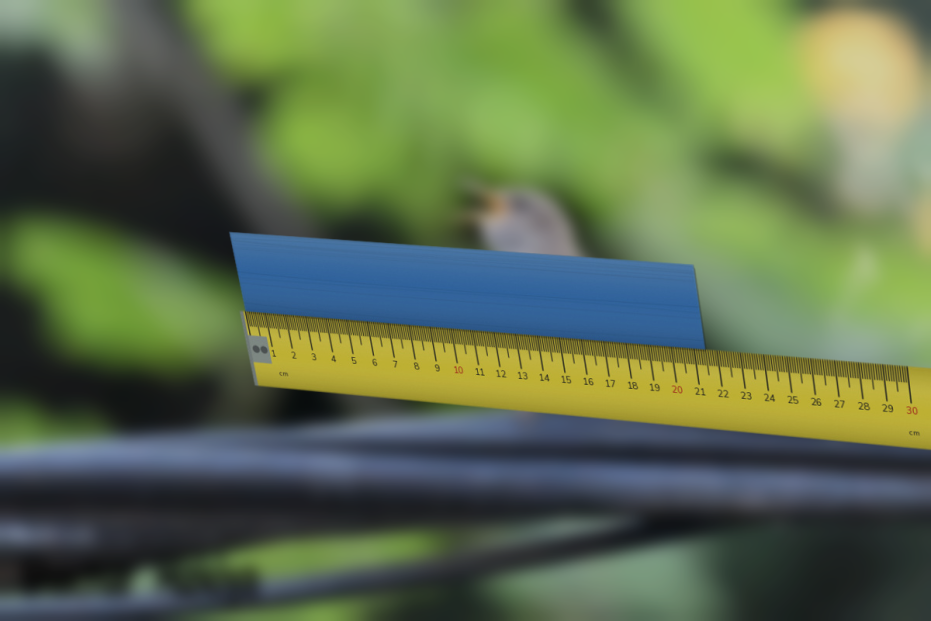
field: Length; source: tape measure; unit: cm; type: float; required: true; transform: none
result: 21.5 cm
